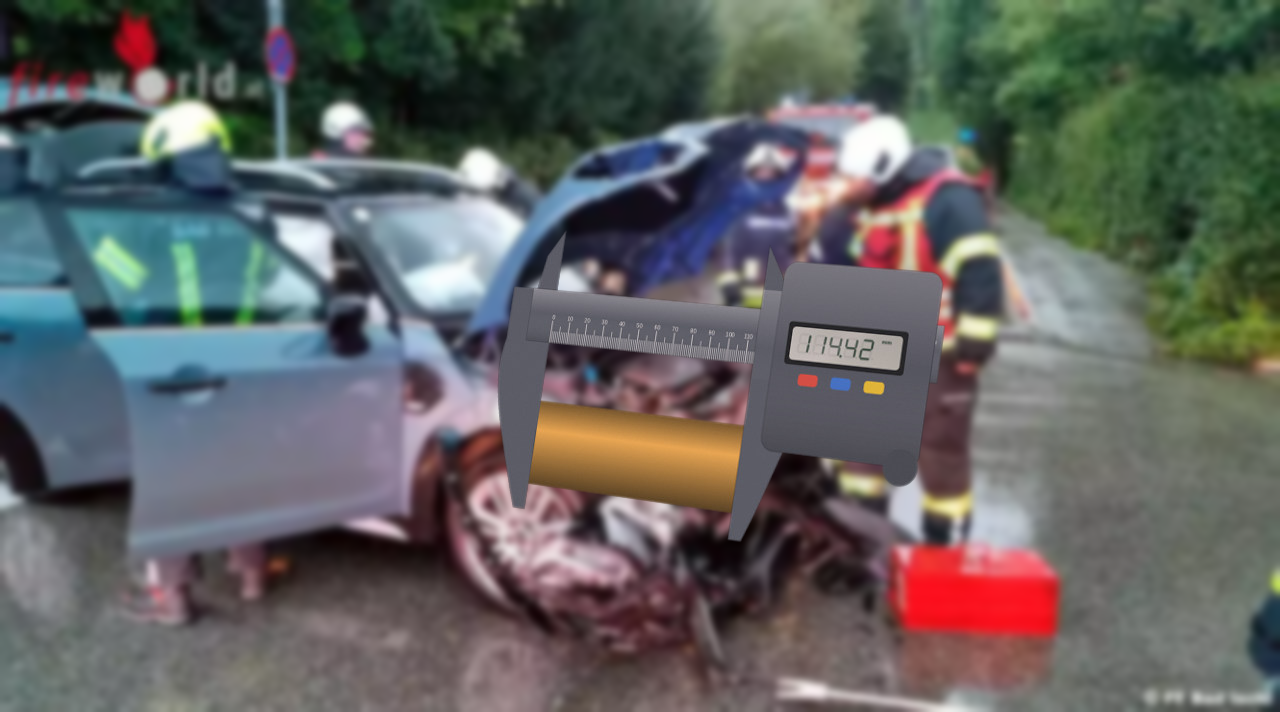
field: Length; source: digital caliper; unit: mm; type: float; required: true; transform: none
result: 114.42 mm
